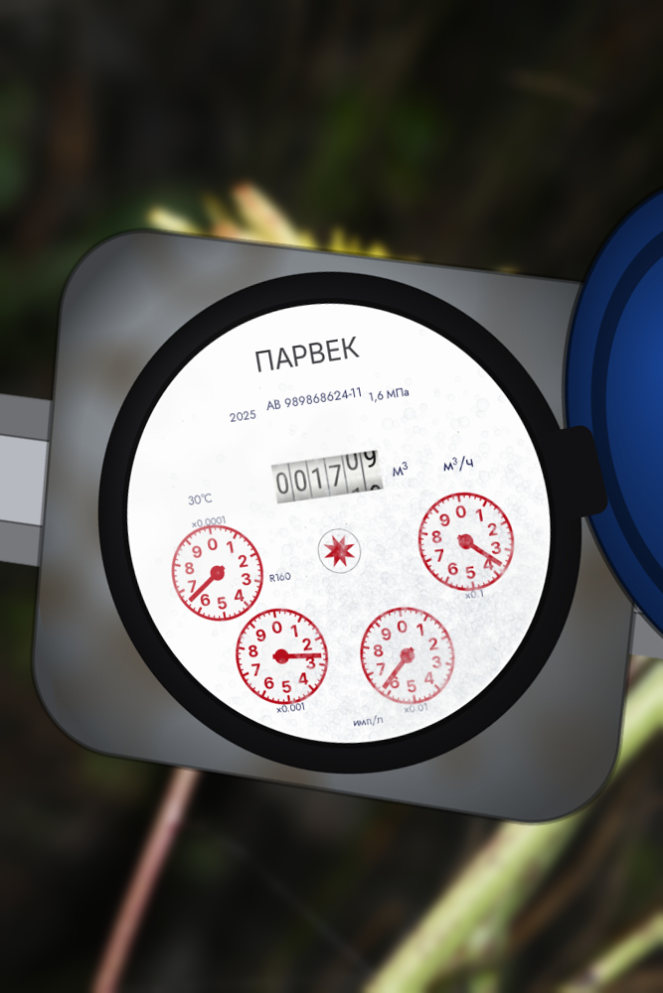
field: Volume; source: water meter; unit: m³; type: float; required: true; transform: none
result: 1709.3626 m³
